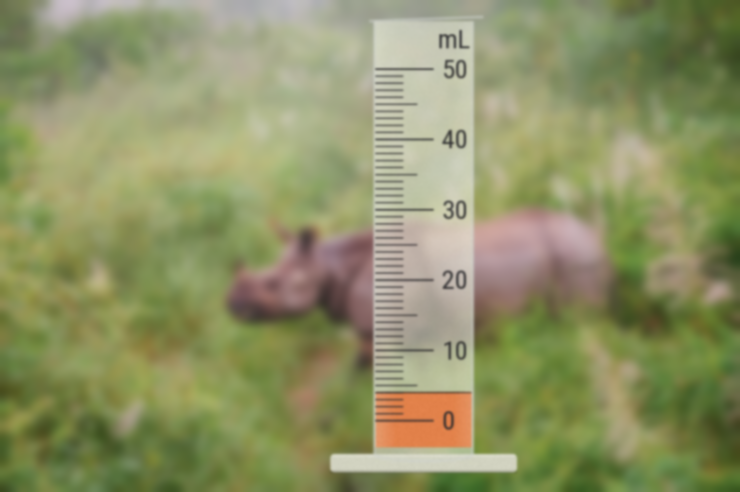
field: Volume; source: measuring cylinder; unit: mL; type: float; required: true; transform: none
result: 4 mL
